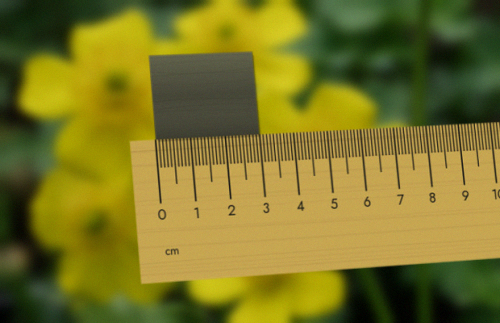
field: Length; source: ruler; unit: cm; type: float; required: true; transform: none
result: 3 cm
